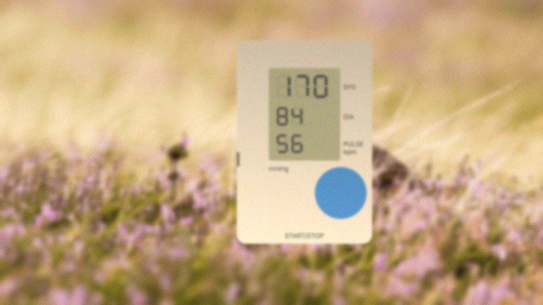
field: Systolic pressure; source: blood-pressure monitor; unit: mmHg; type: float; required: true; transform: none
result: 170 mmHg
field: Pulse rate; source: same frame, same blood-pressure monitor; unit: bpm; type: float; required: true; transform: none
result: 56 bpm
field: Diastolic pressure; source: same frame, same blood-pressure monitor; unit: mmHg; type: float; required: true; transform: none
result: 84 mmHg
